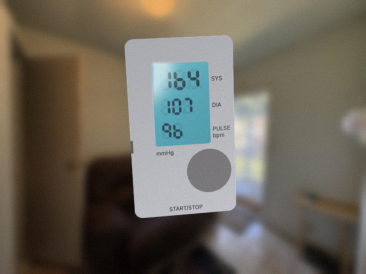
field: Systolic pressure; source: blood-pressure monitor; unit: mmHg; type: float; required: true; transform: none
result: 164 mmHg
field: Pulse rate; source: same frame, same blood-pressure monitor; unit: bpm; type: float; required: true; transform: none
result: 96 bpm
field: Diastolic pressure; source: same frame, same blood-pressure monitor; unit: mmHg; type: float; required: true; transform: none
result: 107 mmHg
